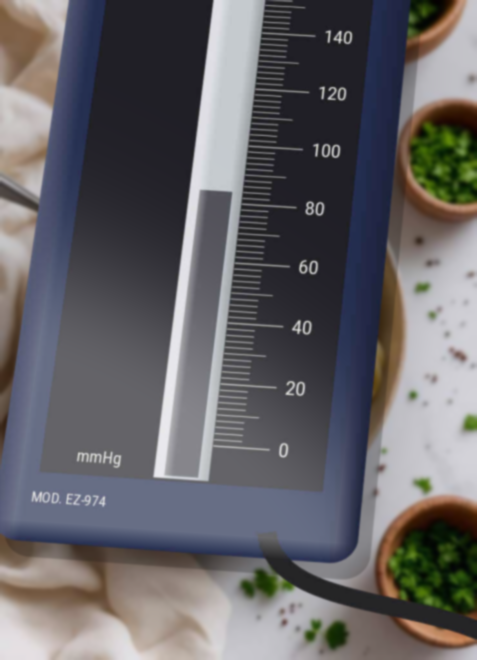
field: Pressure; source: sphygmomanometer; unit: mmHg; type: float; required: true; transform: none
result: 84 mmHg
